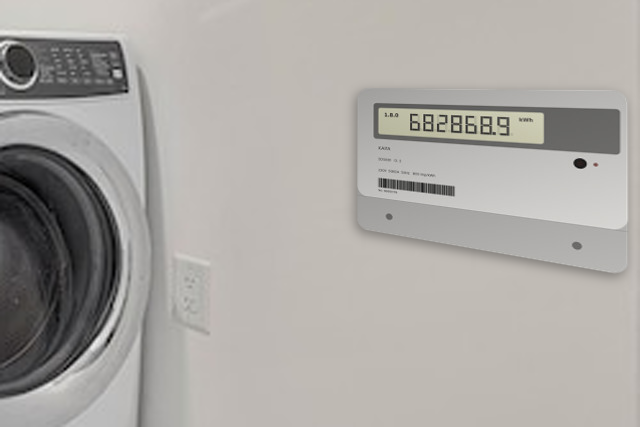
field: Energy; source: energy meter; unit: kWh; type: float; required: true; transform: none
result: 682868.9 kWh
